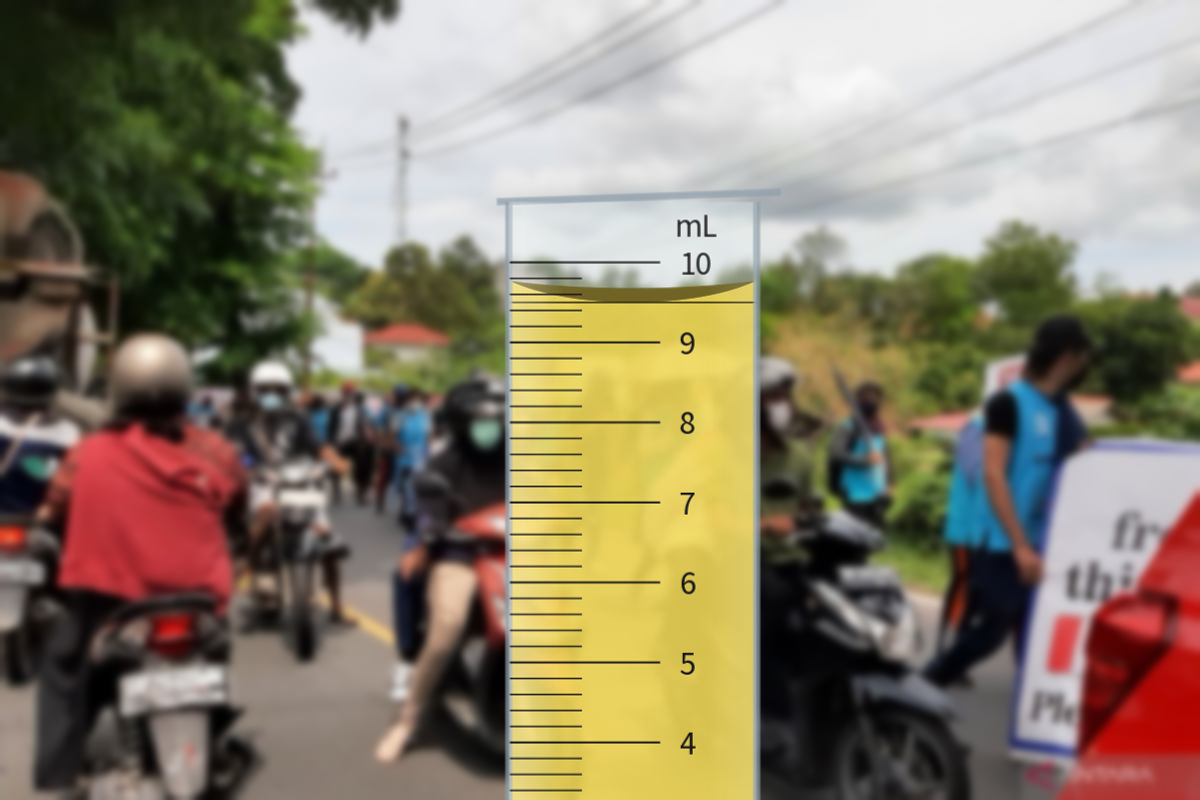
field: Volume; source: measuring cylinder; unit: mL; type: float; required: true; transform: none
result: 9.5 mL
